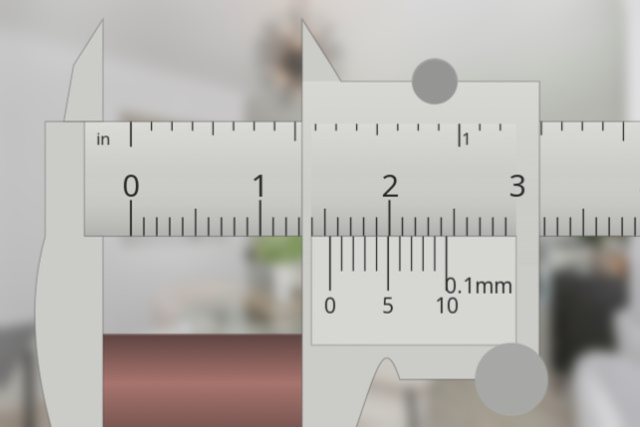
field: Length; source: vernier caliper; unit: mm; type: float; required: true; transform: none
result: 15.4 mm
